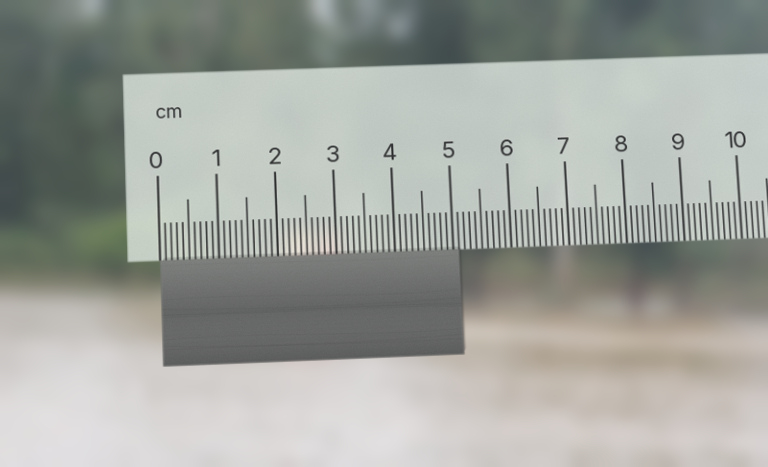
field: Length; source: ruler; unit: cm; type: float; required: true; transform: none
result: 5.1 cm
